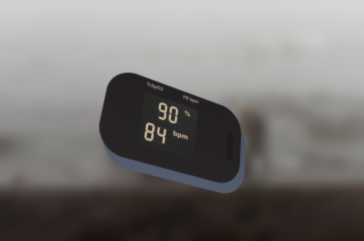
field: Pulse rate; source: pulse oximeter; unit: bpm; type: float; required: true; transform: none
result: 84 bpm
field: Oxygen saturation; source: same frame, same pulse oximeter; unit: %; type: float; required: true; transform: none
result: 90 %
